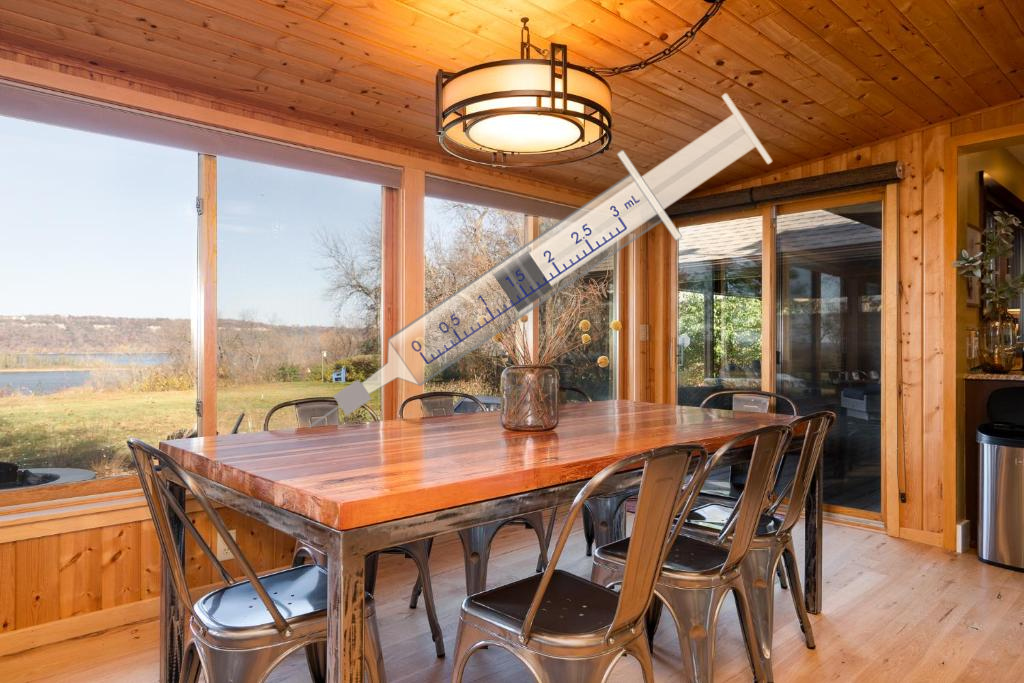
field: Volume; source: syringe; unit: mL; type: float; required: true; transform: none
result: 1.3 mL
